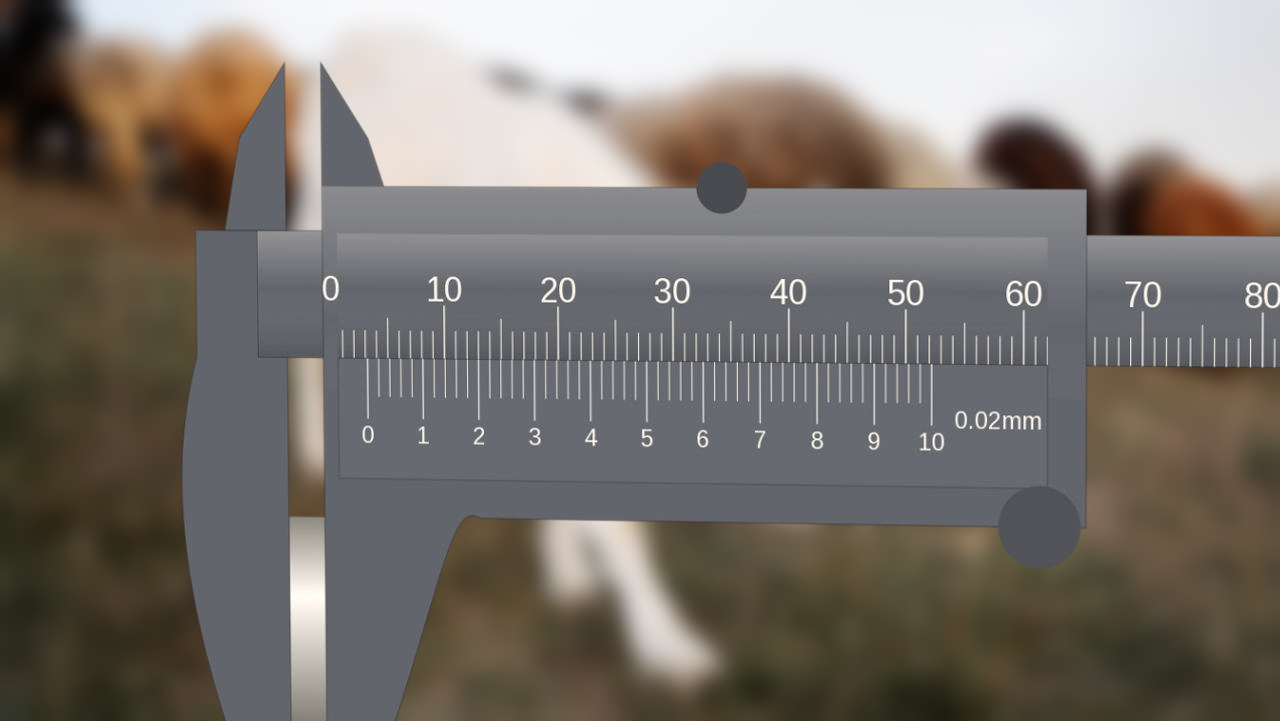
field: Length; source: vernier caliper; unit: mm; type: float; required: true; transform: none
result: 3.2 mm
